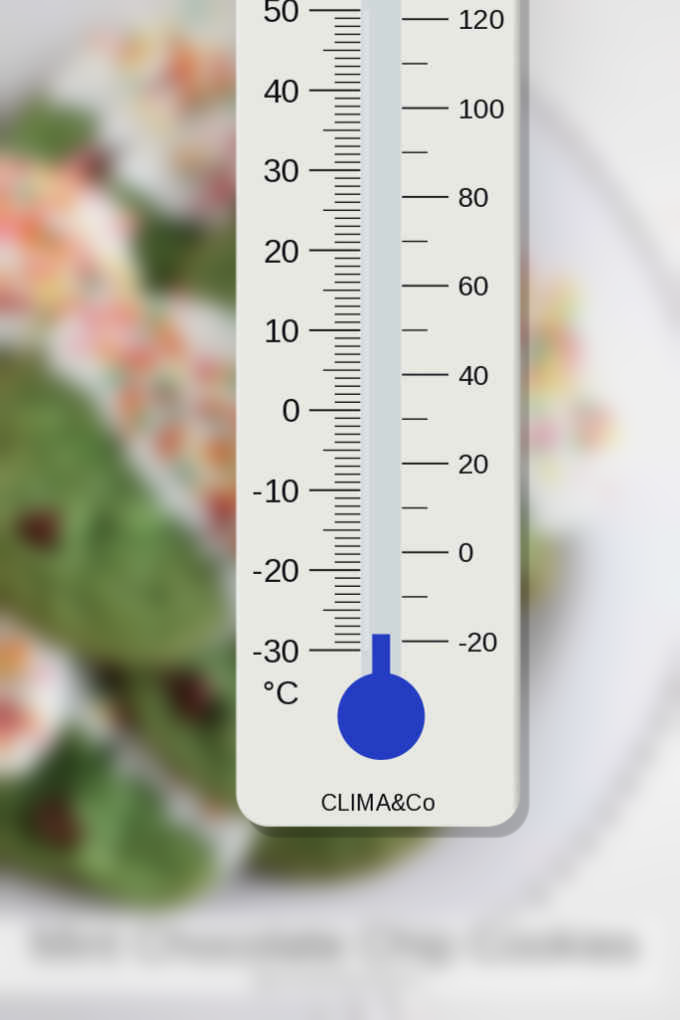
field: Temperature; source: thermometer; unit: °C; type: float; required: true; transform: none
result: -28 °C
